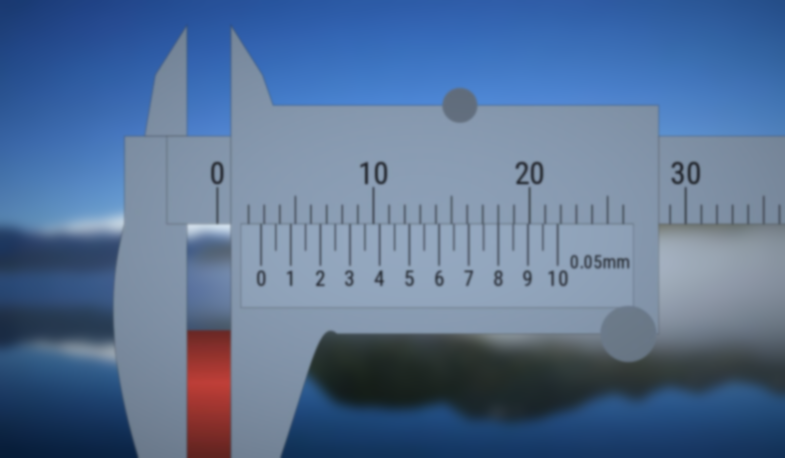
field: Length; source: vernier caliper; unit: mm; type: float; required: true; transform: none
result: 2.8 mm
